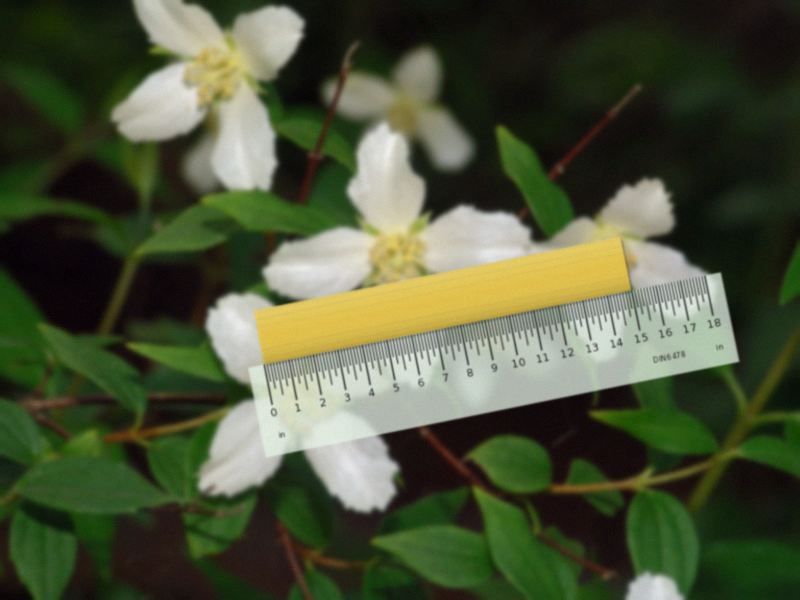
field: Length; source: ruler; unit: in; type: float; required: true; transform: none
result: 15 in
